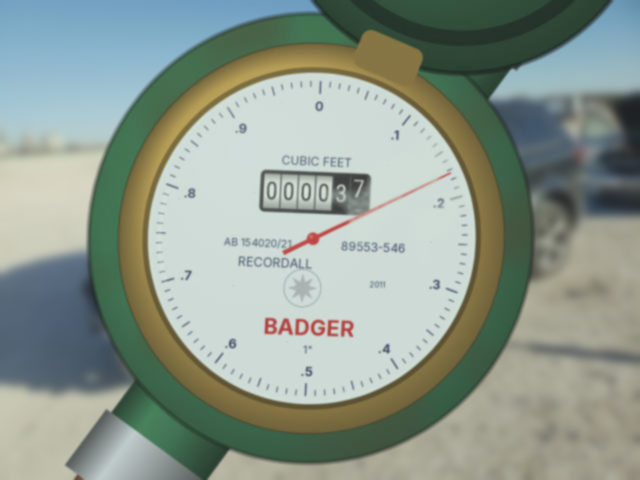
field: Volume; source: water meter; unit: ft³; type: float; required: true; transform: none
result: 37.17 ft³
